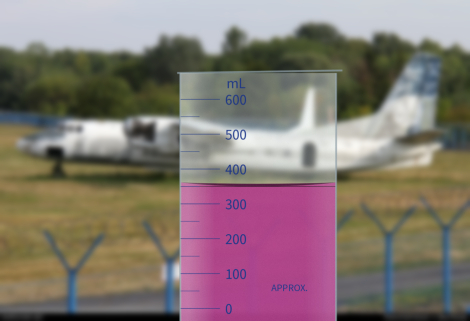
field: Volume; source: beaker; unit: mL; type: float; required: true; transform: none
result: 350 mL
